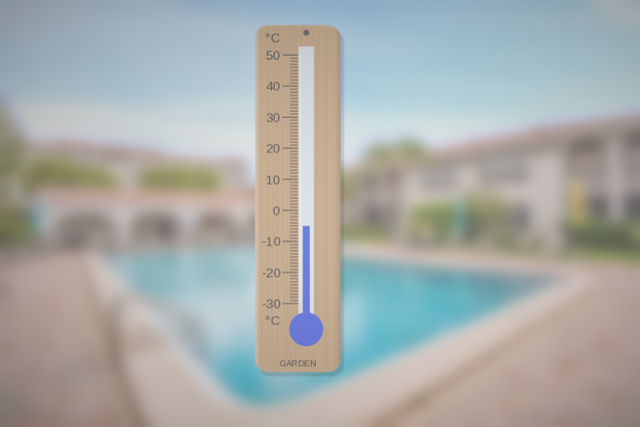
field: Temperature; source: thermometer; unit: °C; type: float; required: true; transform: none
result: -5 °C
